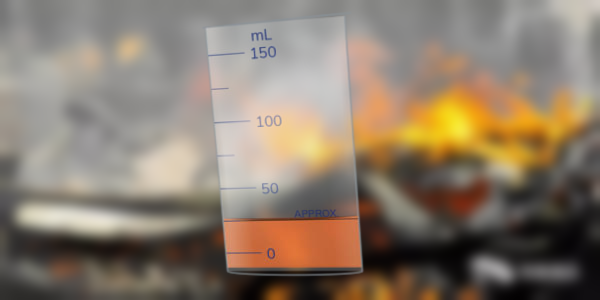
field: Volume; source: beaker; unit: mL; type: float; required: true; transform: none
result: 25 mL
